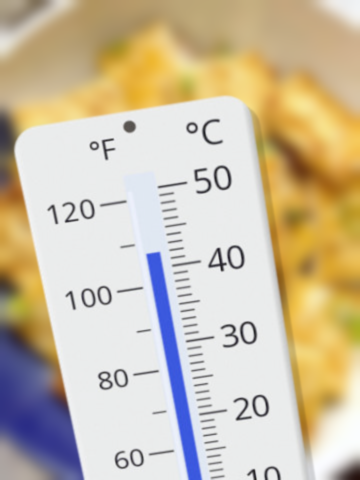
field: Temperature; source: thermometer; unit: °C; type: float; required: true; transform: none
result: 42 °C
